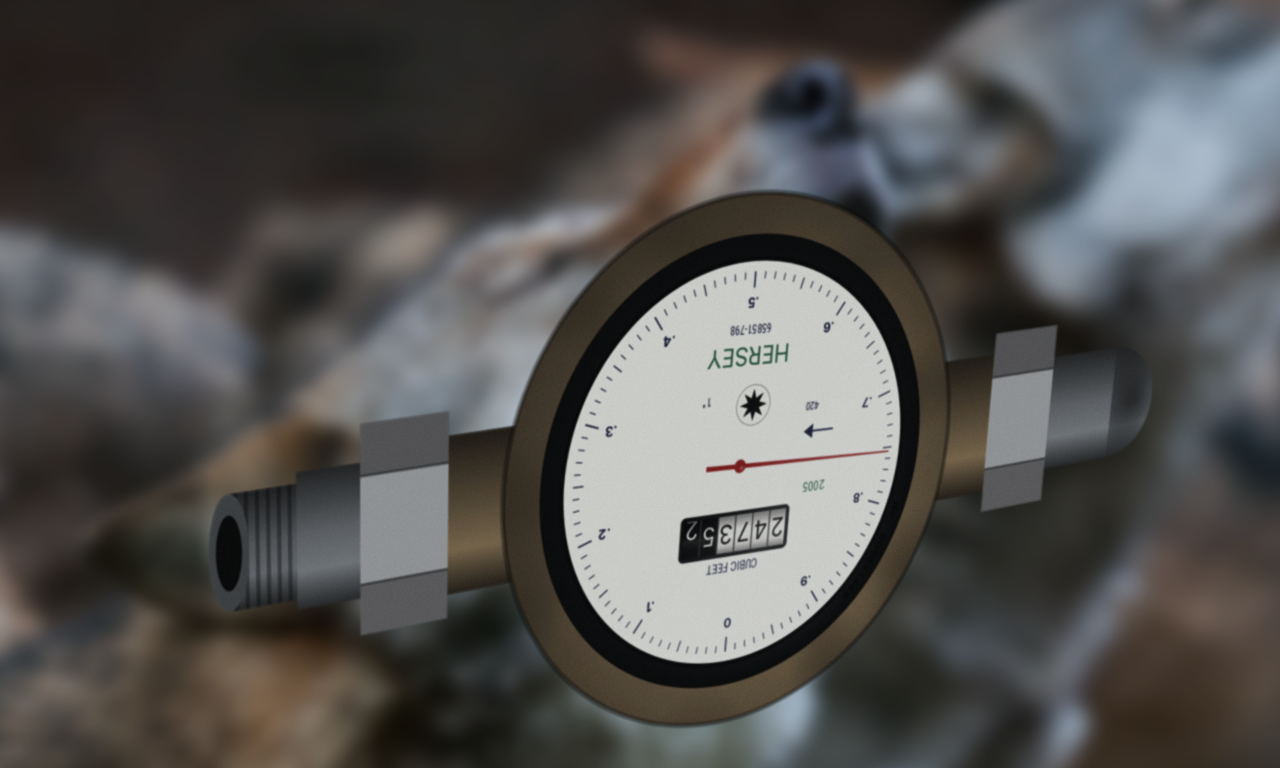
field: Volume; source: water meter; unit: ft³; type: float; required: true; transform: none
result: 247351.75 ft³
